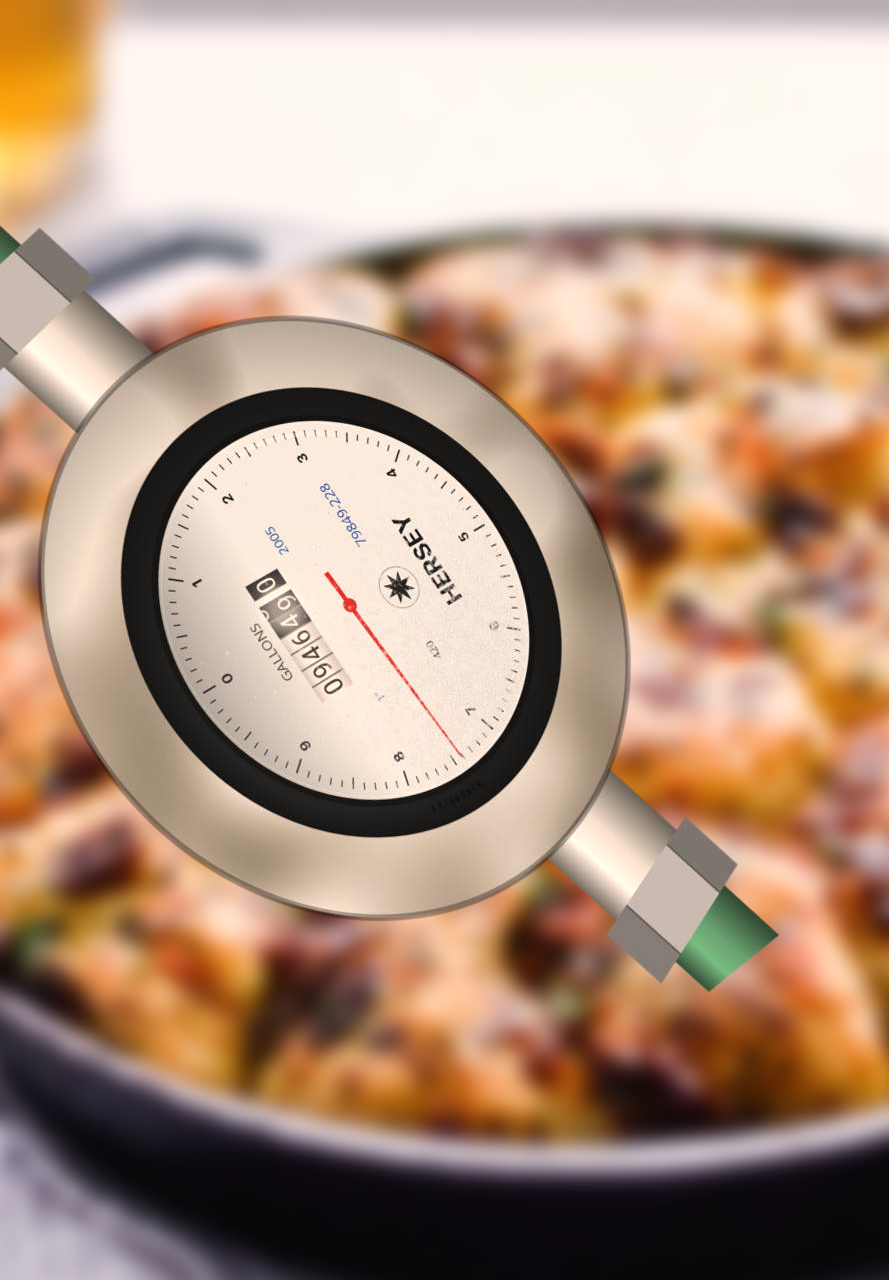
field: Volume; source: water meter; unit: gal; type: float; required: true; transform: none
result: 946487.4 gal
